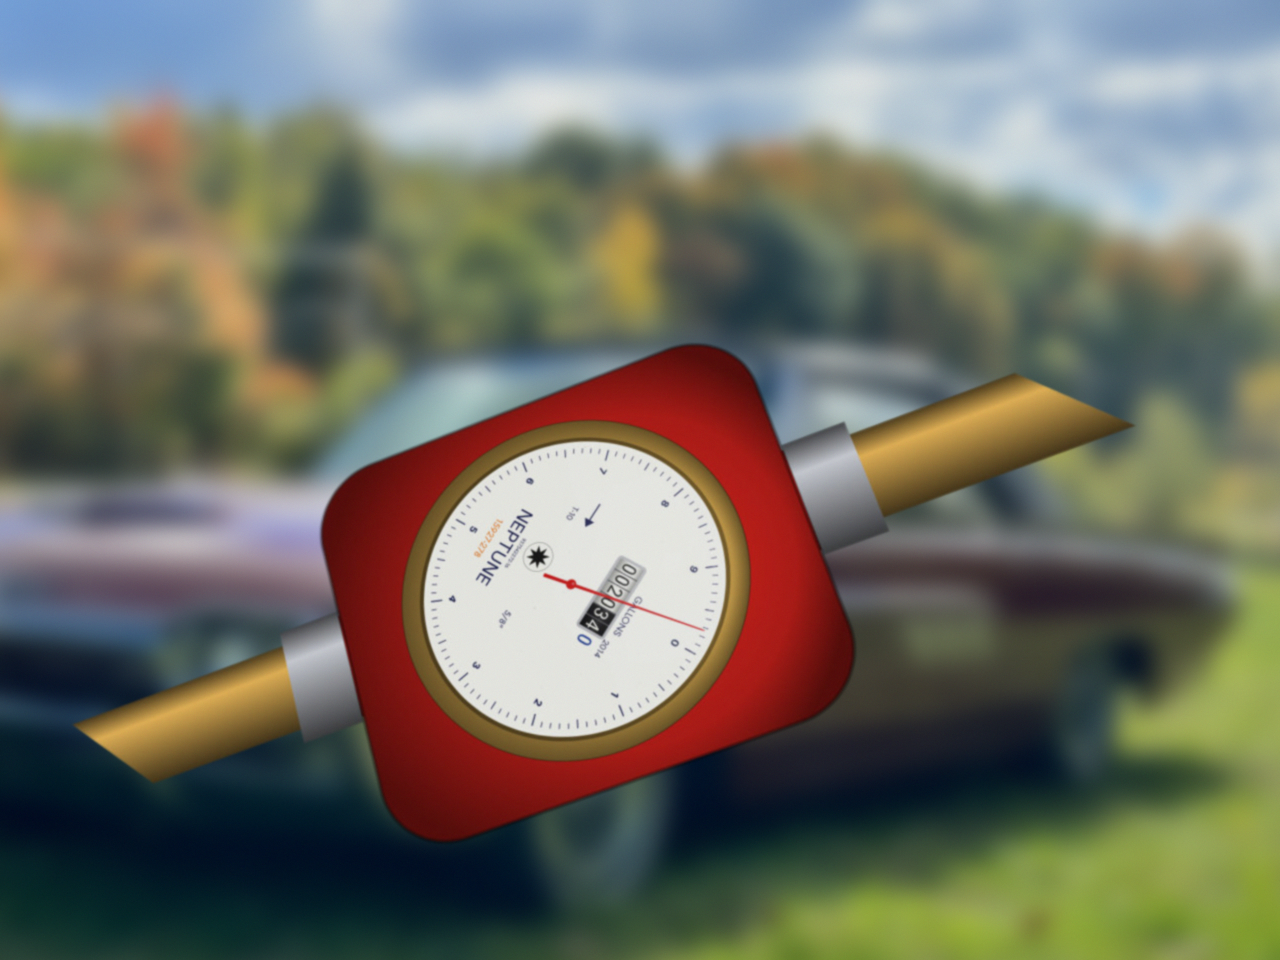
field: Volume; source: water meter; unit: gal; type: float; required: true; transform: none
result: 20339.7 gal
